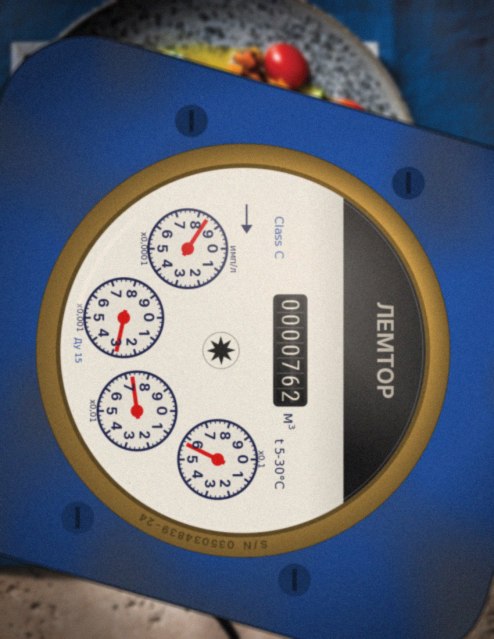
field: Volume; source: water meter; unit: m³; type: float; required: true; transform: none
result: 762.5728 m³
